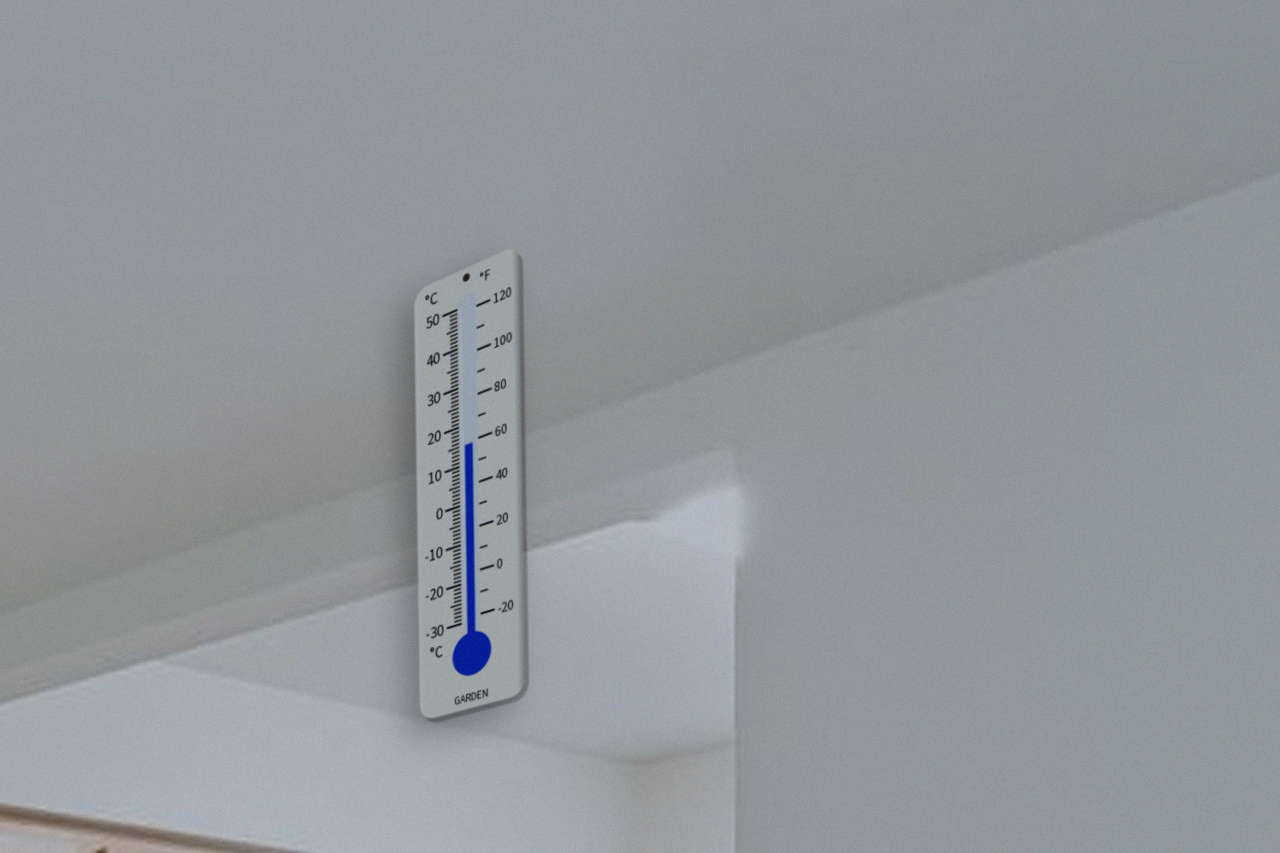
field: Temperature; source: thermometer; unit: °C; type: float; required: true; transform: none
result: 15 °C
